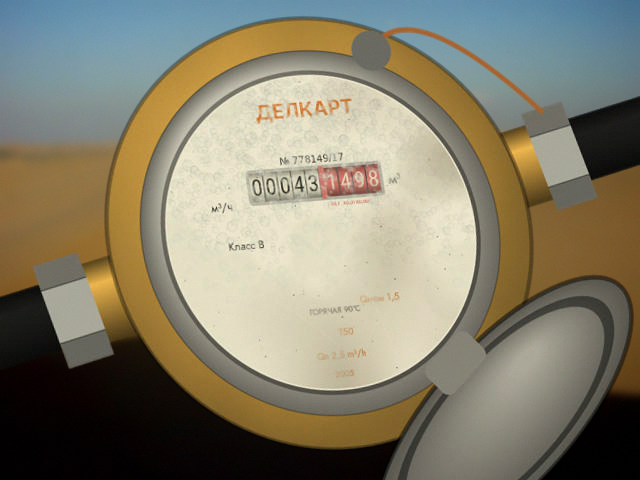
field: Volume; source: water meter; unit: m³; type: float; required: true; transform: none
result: 43.1498 m³
